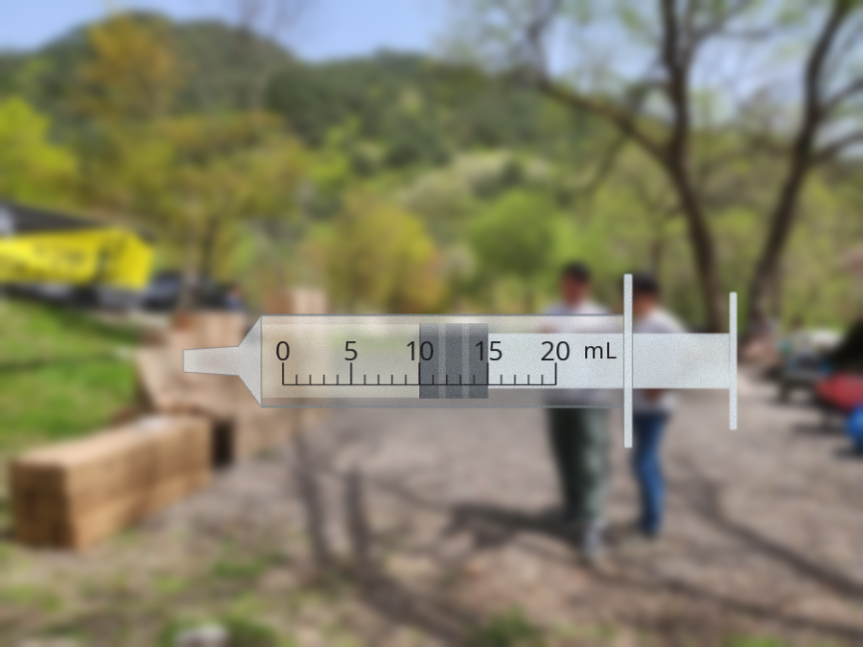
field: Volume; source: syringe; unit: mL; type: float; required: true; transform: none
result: 10 mL
